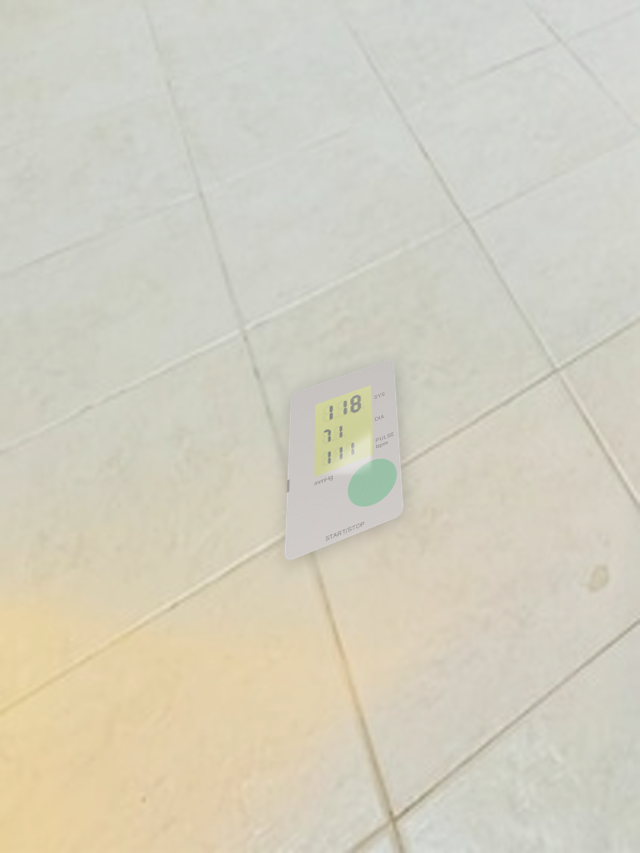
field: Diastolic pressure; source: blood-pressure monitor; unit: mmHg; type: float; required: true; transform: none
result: 71 mmHg
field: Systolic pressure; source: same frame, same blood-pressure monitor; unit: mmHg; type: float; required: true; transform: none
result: 118 mmHg
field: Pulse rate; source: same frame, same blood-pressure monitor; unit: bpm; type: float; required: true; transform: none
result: 111 bpm
